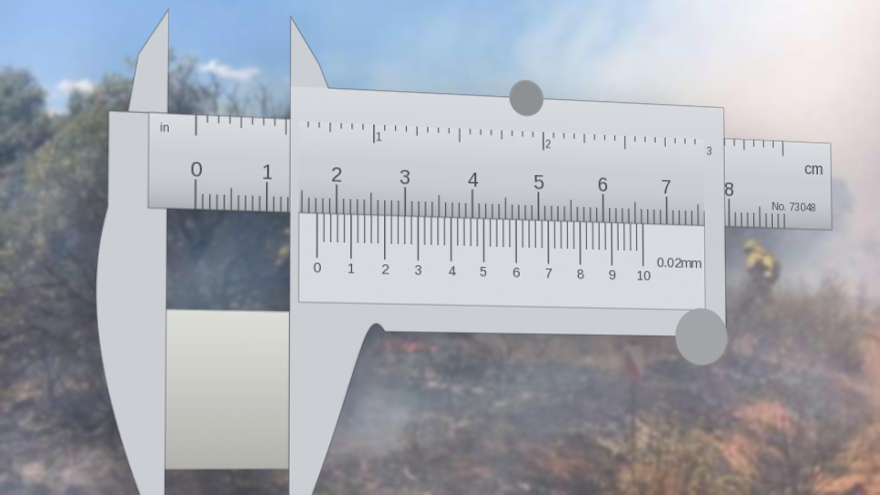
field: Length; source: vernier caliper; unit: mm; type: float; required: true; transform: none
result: 17.2 mm
